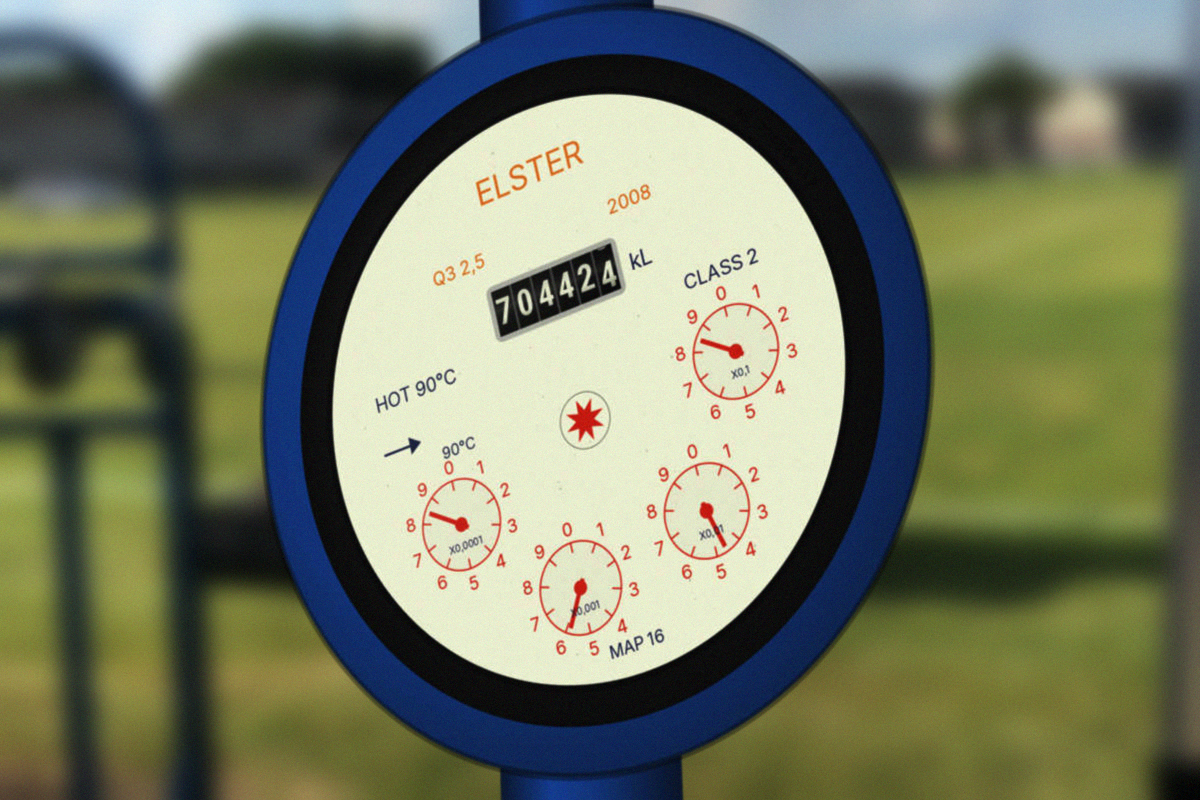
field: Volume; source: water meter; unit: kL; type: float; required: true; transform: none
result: 704423.8458 kL
